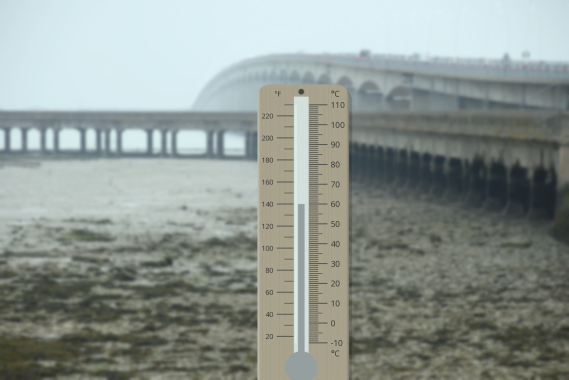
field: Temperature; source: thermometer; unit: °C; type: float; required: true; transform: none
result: 60 °C
